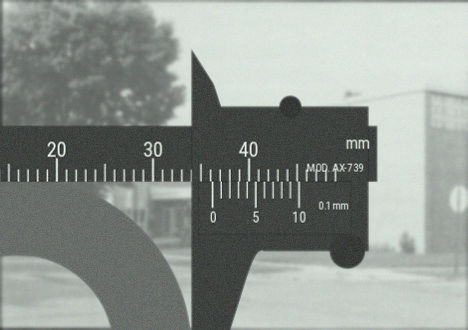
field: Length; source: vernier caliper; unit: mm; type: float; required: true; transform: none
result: 36.2 mm
